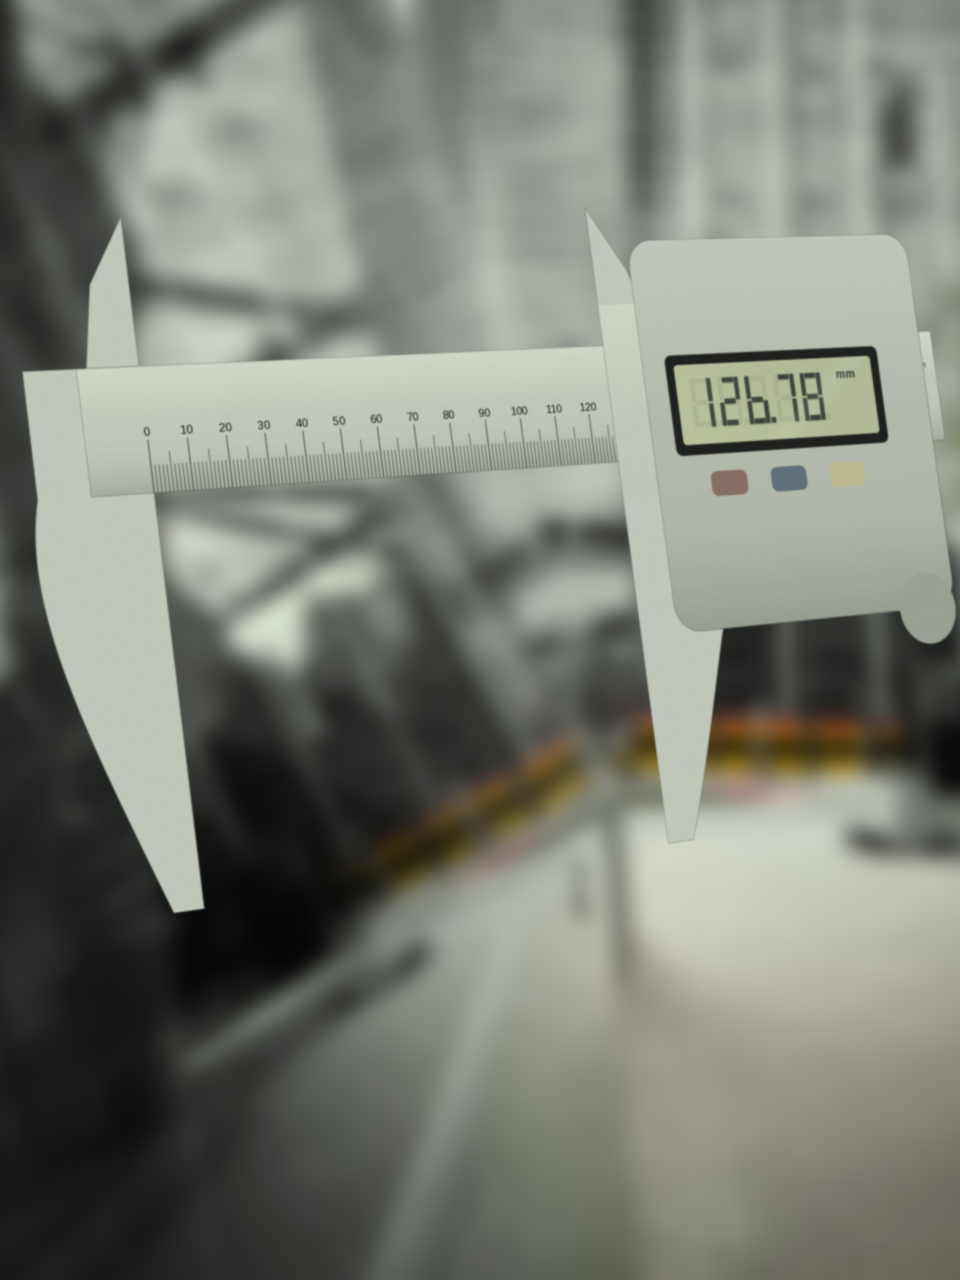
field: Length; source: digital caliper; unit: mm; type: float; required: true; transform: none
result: 126.78 mm
